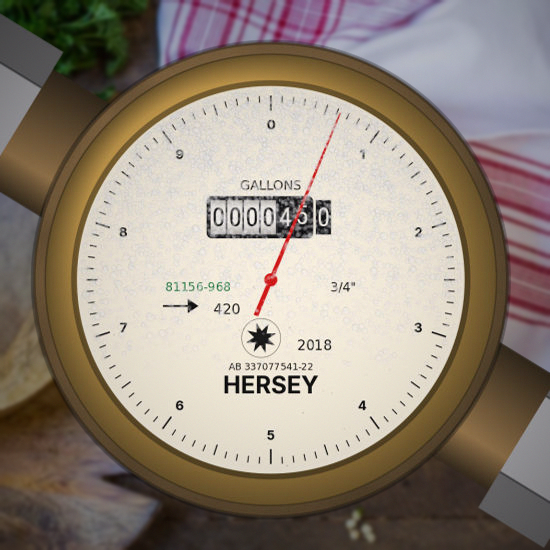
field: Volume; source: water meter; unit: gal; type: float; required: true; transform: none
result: 450.6 gal
